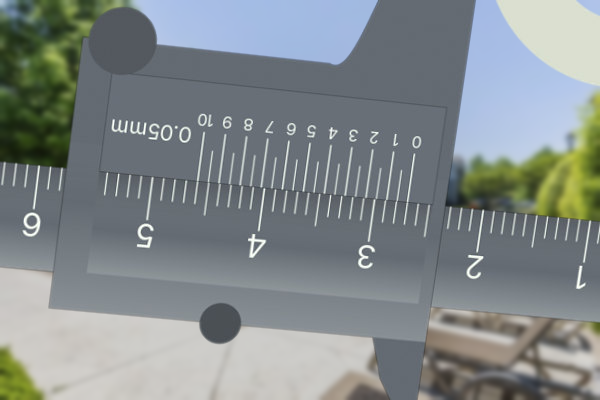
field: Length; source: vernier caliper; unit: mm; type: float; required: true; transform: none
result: 27.0 mm
